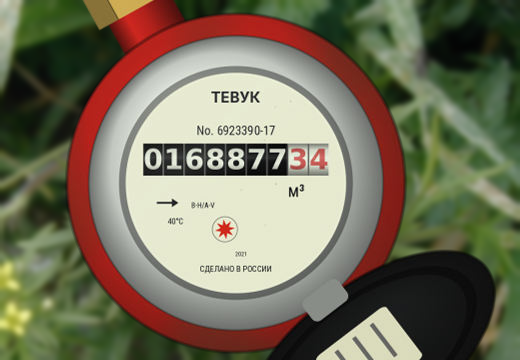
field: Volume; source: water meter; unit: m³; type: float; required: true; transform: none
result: 168877.34 m³
